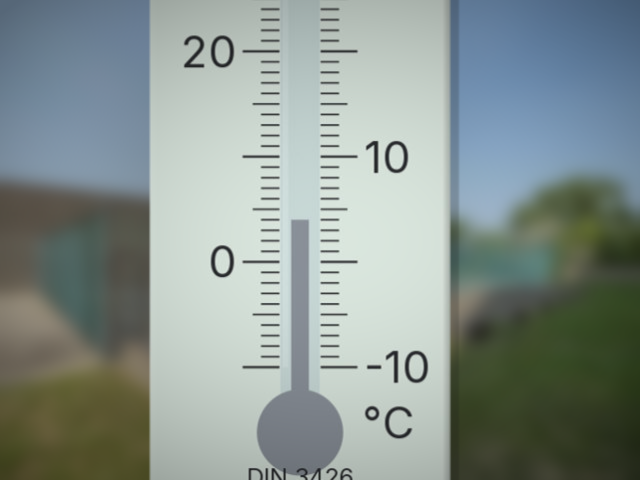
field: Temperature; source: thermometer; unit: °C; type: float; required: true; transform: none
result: 4 °C
